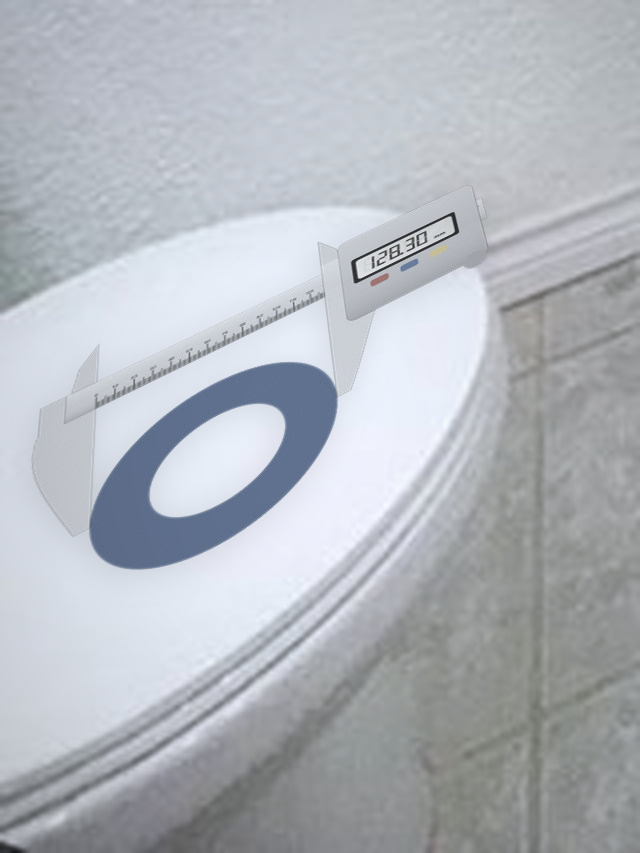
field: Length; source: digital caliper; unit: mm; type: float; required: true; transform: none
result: 128.30 mm
